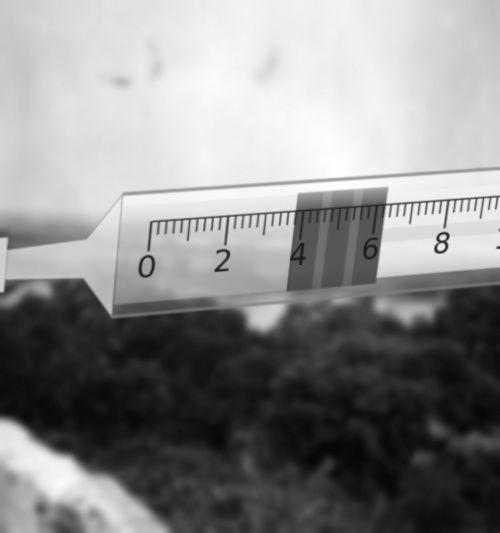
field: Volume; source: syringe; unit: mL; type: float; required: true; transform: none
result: 3.8 mL
